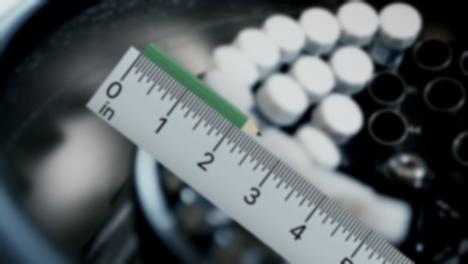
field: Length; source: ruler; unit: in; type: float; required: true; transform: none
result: 2.5 in
